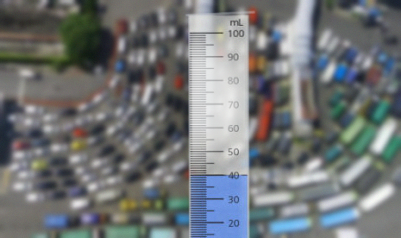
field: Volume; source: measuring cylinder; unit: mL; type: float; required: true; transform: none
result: 40 mL
